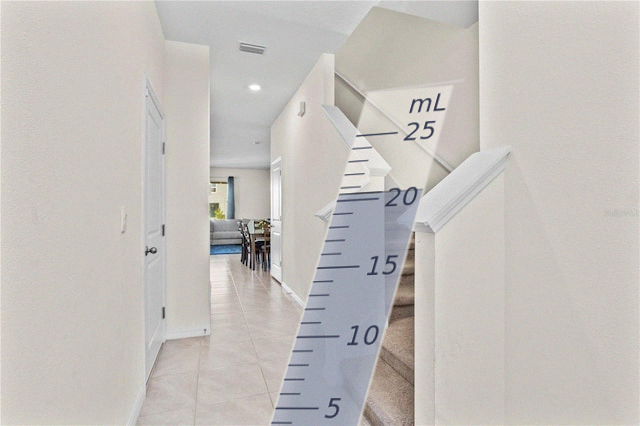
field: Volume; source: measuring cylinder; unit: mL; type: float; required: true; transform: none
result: 20.5 mL
